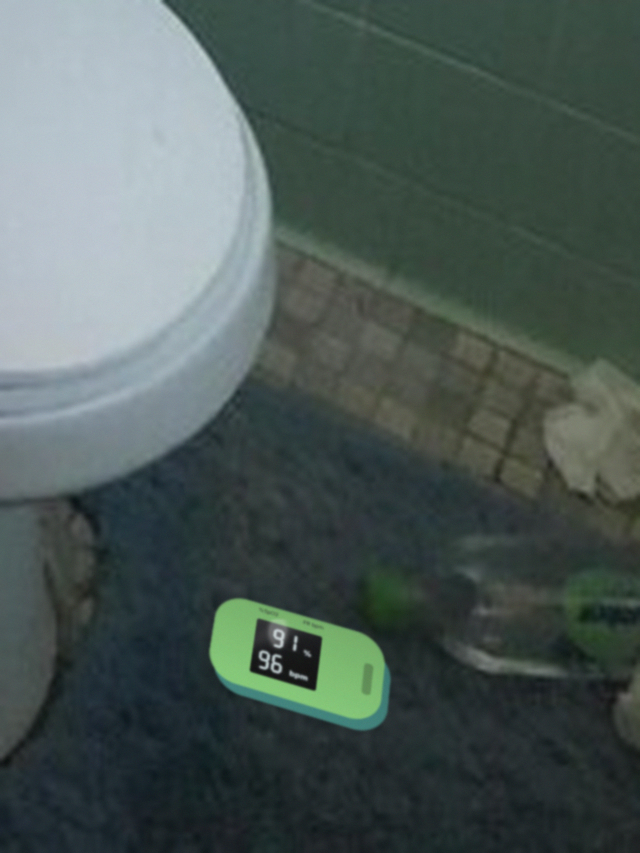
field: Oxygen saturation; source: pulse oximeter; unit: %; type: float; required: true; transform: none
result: 91 %
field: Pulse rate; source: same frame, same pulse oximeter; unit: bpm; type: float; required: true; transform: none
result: 96 bpm
